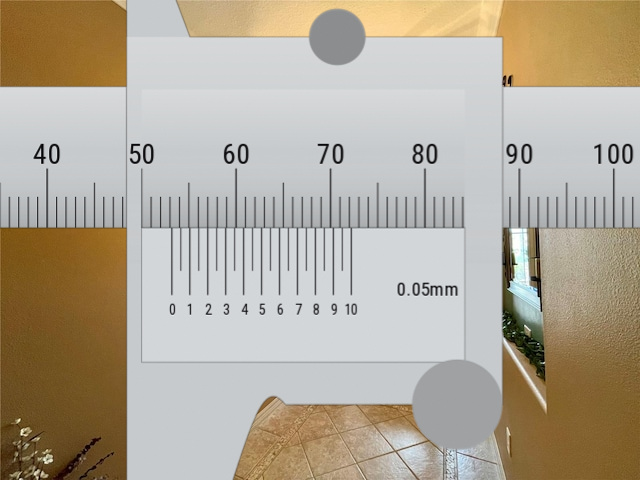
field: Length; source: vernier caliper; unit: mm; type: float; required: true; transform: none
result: 53.2 mm
